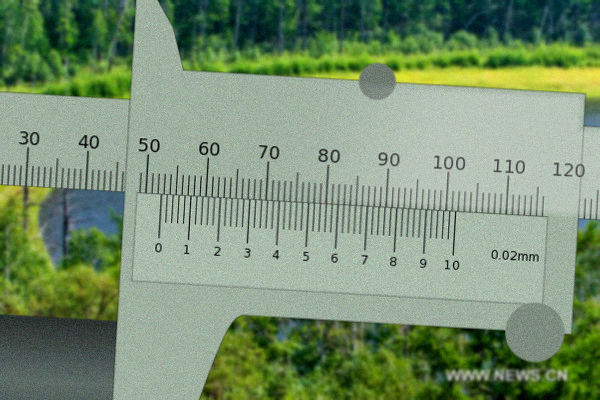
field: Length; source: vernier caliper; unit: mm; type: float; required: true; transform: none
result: 52.6 mm
